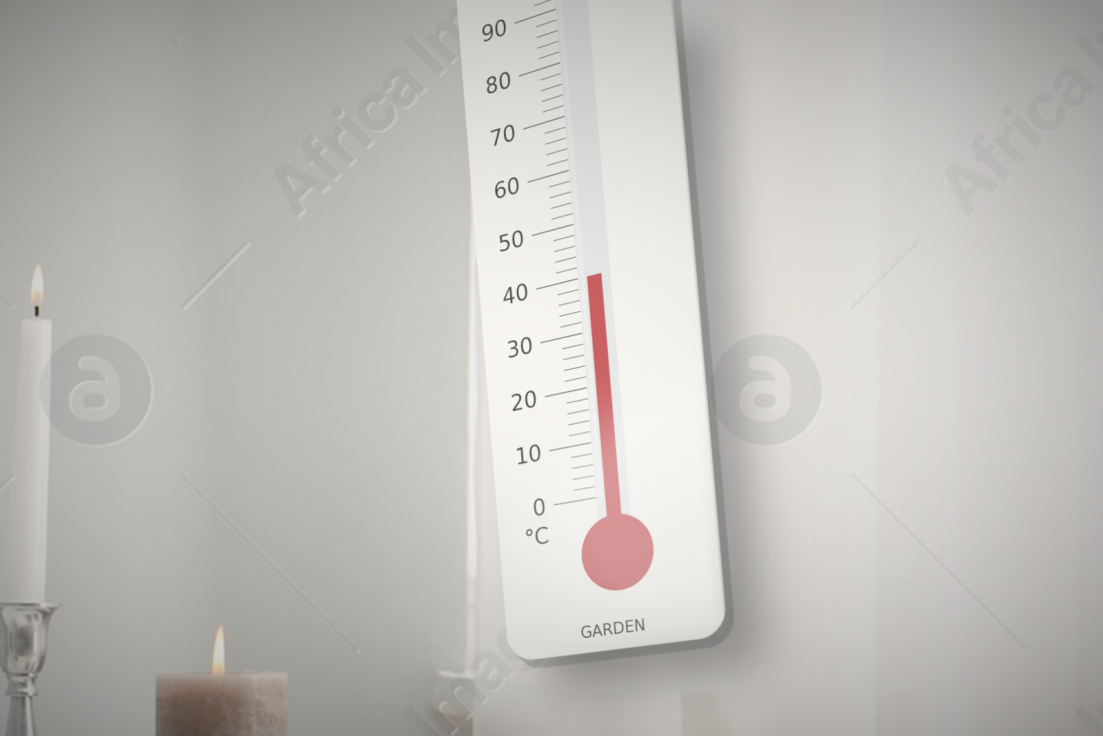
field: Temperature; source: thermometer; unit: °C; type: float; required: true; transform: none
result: 40 °C
